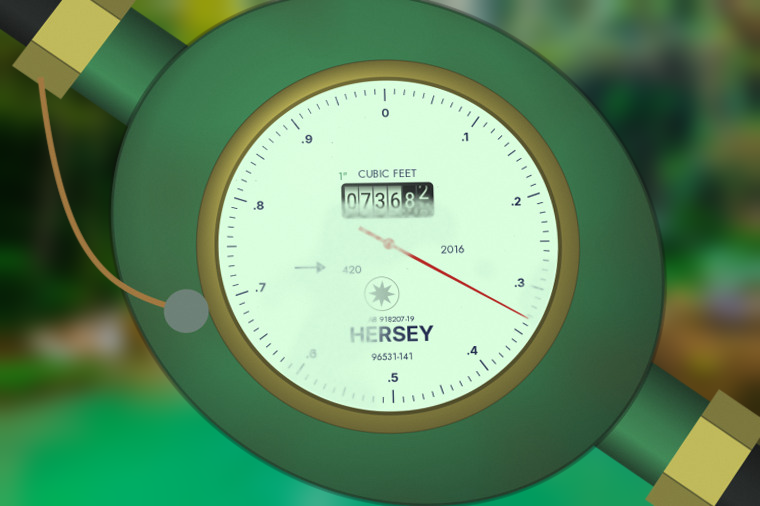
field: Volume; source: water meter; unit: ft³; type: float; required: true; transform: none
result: 73682.33 ft³
